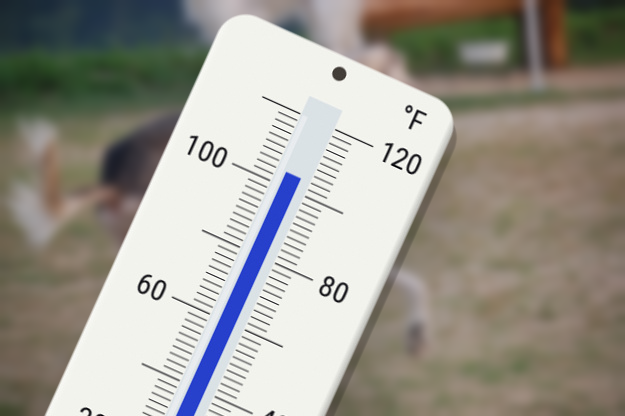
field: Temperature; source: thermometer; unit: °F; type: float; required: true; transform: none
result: 104 °F
